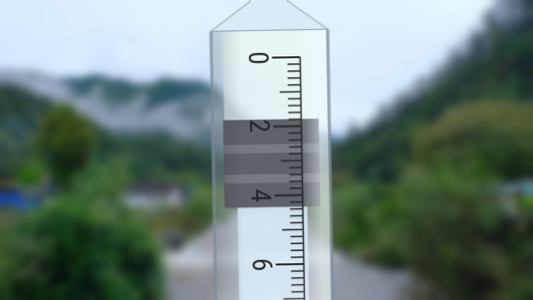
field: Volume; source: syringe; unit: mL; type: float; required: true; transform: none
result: 1.8 mL
